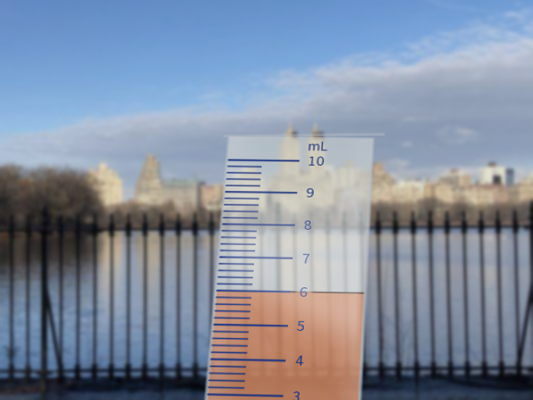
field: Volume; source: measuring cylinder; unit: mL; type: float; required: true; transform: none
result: 6 mL
